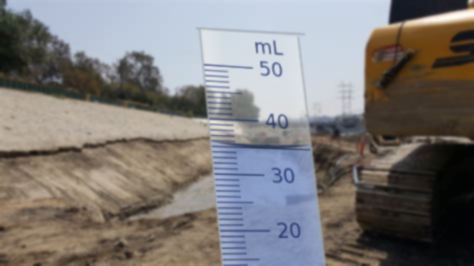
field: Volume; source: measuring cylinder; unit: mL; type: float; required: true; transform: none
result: 35 mL
